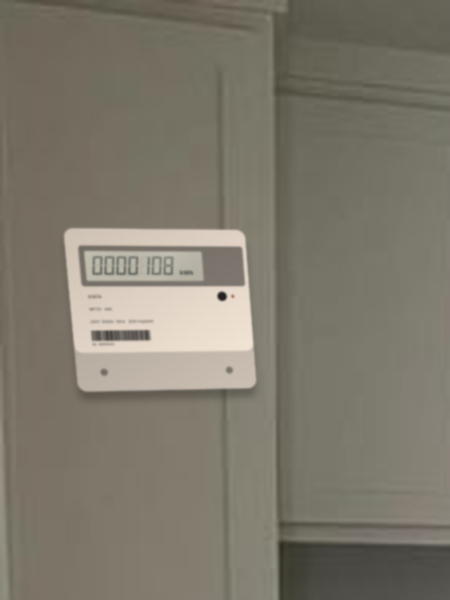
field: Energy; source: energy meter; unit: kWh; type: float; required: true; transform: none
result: 108 kWh
